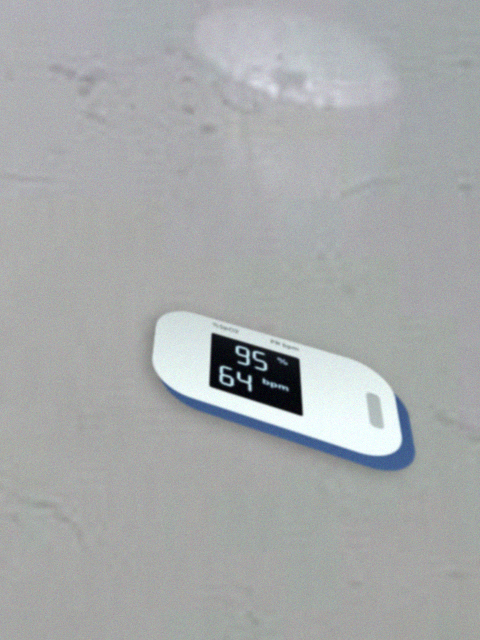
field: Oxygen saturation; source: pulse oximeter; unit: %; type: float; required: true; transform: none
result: 95 %
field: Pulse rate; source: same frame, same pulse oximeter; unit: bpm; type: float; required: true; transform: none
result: 64 bpm
